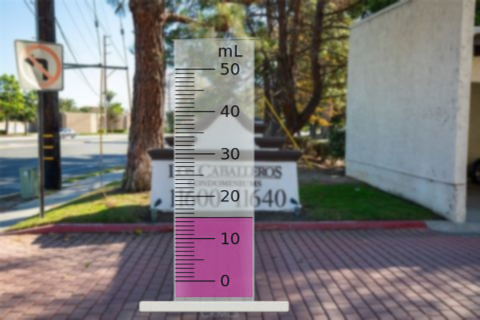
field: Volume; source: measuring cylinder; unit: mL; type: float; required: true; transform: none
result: 15 mL
